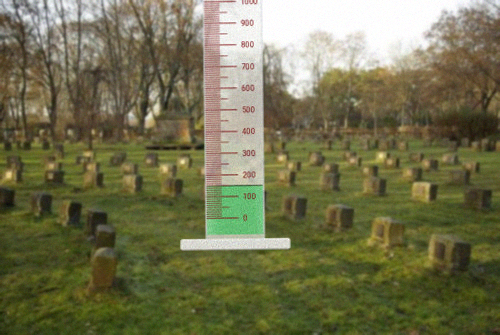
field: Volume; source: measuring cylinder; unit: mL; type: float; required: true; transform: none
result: 150 mL
